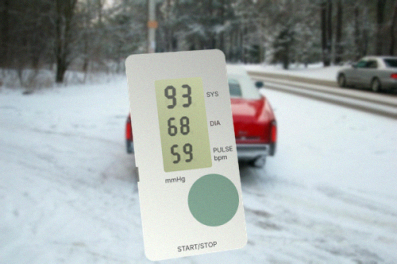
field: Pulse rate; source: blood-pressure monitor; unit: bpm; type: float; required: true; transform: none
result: 59 bpm
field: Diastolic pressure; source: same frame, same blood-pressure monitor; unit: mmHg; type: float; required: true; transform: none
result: 68 mmHg
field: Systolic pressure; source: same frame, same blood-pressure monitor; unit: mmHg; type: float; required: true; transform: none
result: 93 mmHg
